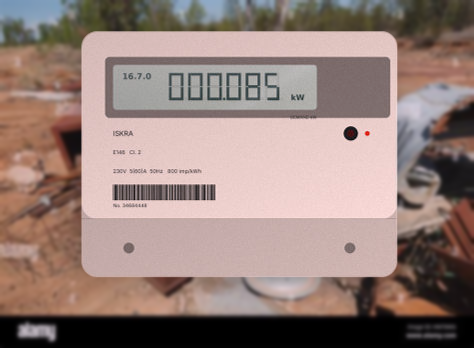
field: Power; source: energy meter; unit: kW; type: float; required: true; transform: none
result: 0.085 kW
